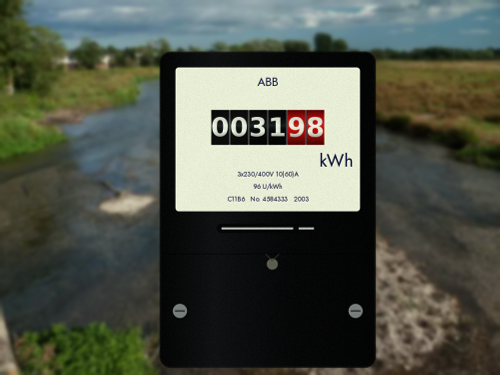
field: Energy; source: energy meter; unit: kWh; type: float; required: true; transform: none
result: 31.98 kWh
